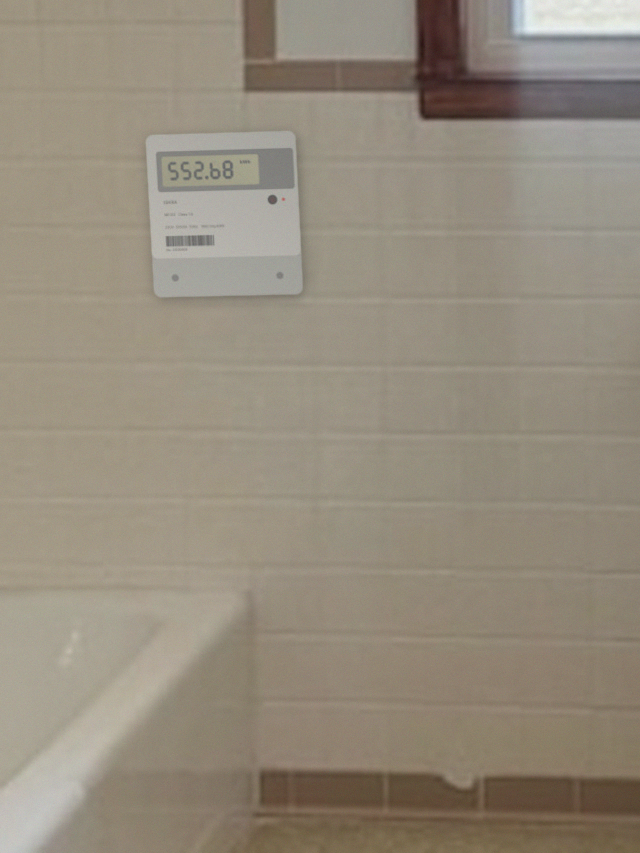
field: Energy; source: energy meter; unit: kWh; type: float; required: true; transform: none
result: 552.68 kWh
